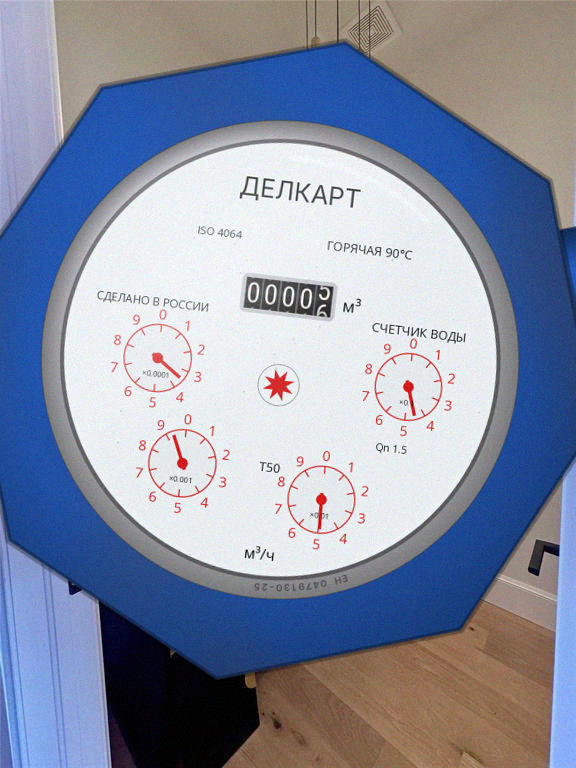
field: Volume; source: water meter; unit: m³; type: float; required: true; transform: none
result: 5.4493 m³
